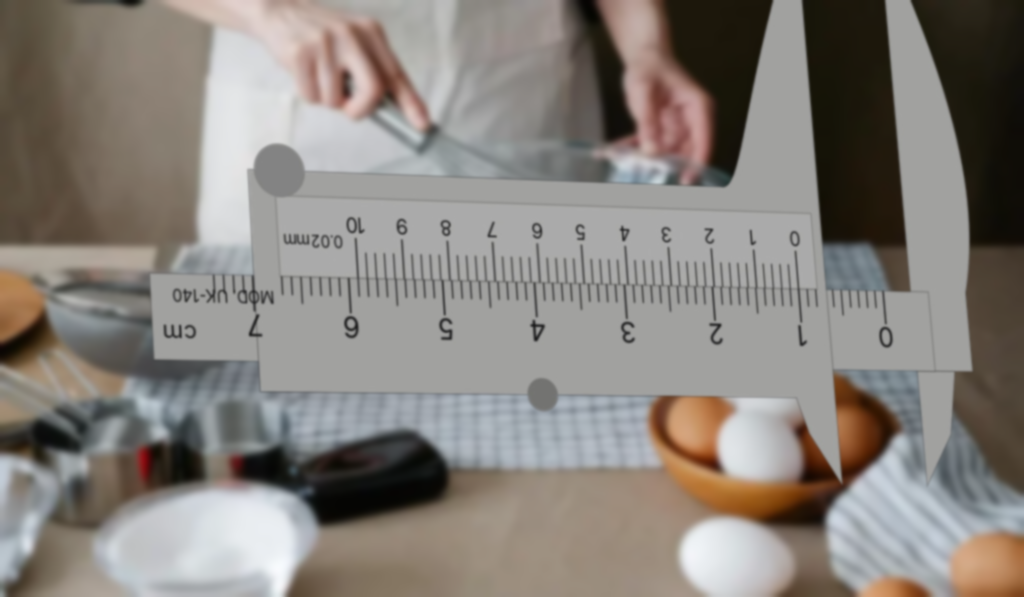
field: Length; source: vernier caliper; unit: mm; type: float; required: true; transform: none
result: 10.0 mm
